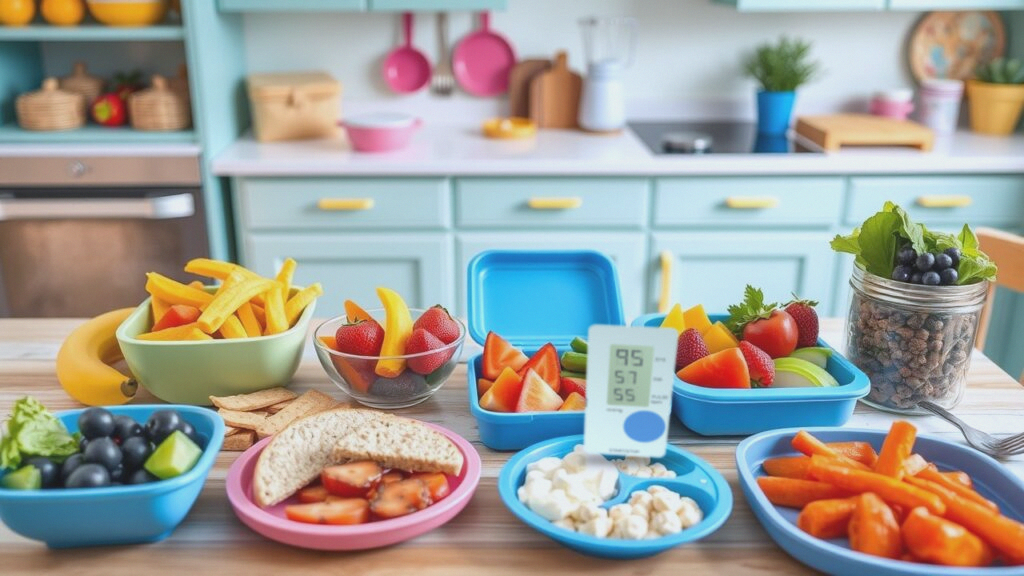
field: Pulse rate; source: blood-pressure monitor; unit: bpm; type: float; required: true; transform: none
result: 55 bpm
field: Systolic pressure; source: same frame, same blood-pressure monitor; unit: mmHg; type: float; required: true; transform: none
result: 95 mmHg
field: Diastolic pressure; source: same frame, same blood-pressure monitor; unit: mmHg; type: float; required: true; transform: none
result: 57 mmHg
